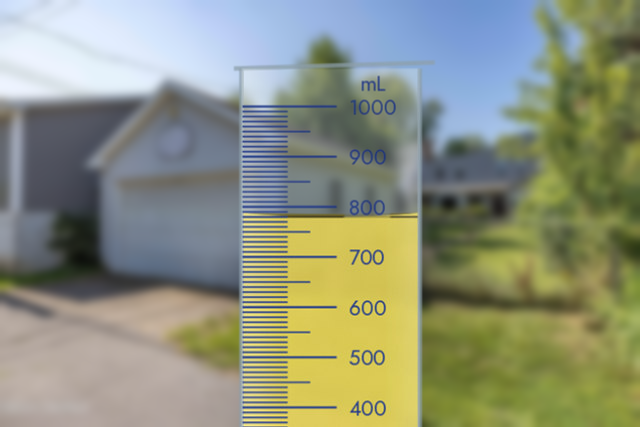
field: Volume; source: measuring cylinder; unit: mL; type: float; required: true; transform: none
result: 780 mL
